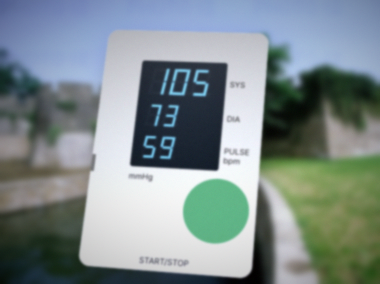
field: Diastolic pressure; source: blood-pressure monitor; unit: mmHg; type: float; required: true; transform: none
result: 73 mmHg
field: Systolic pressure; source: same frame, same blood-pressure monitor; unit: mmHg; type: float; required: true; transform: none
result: 105 mmHg
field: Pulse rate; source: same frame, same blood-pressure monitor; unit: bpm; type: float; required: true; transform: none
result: 59 bpm
